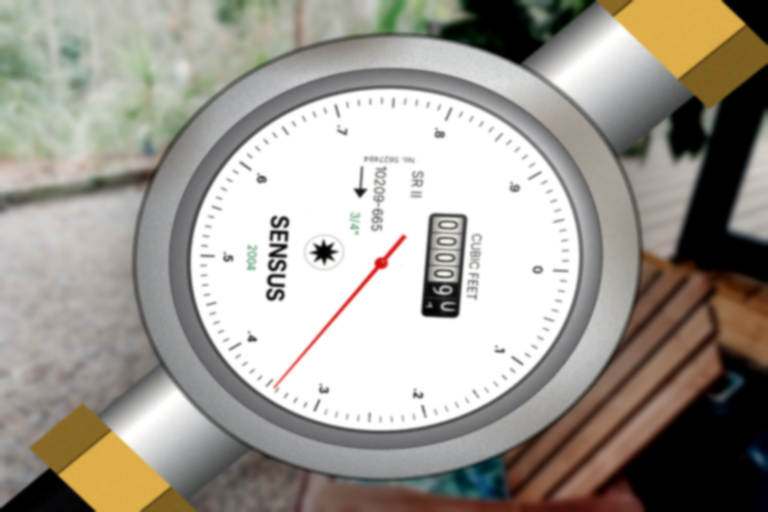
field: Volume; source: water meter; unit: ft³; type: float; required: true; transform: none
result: 90.34 ft³
